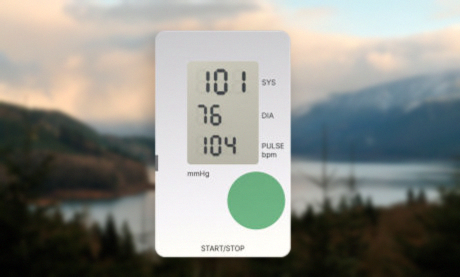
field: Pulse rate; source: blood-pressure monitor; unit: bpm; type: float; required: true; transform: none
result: 104 bpm
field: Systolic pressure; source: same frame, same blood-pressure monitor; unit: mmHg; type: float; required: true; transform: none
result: 101 mmHg
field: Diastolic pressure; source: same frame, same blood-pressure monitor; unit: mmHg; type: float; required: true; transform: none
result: 76 mmHg
